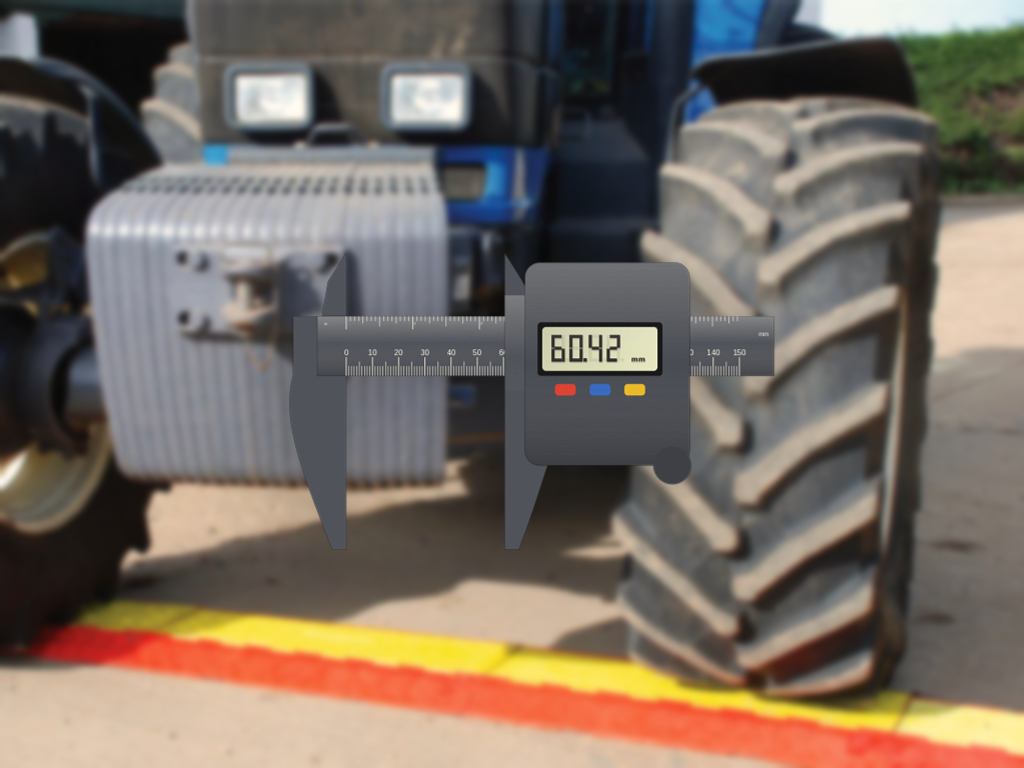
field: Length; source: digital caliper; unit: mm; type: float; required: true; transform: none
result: 60.42 mm
